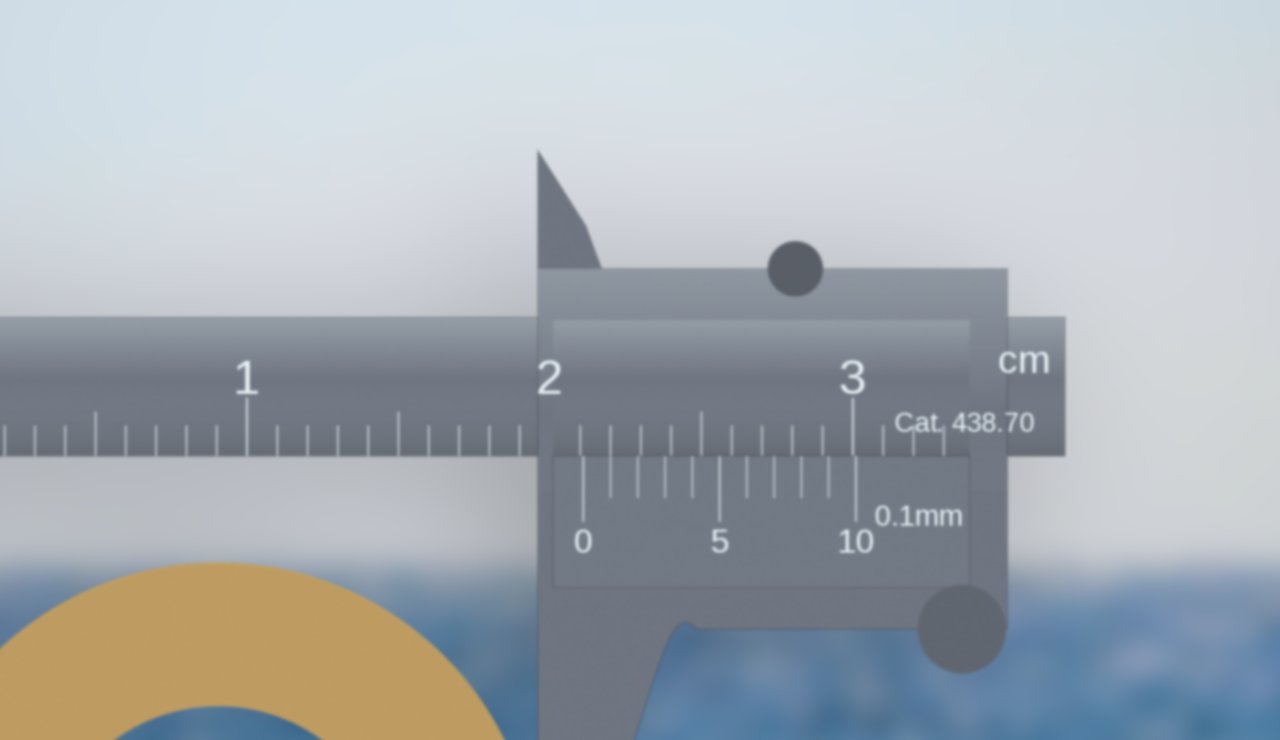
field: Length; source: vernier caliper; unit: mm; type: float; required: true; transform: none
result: 21.1 mm
